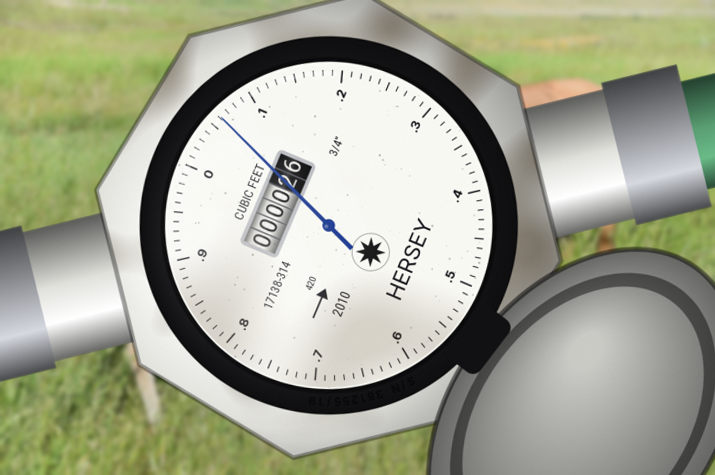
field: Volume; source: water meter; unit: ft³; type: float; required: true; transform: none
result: 26.06 ft³
